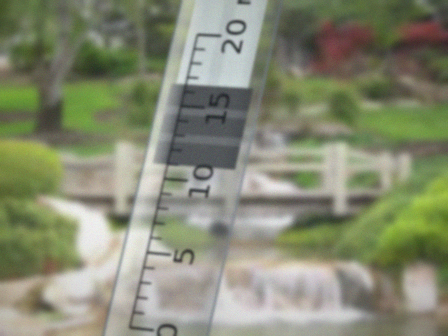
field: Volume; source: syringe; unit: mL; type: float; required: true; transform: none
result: 11 mL
